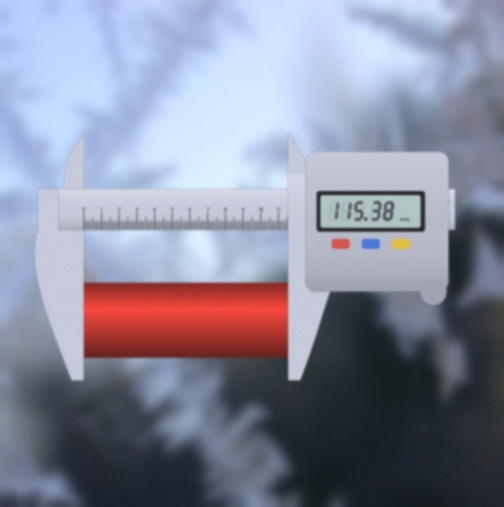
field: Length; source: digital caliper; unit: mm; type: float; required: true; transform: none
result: 115.38 mm
